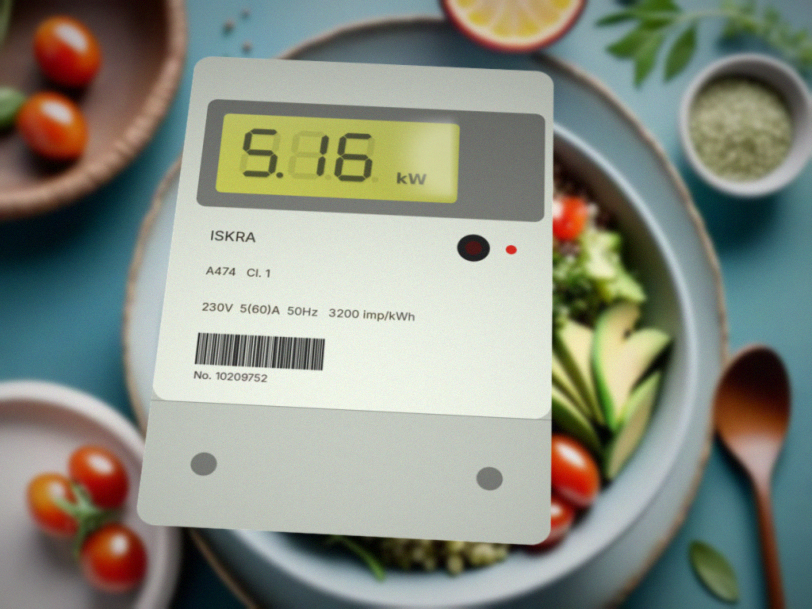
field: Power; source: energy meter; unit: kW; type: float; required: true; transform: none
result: 5.16 kW
